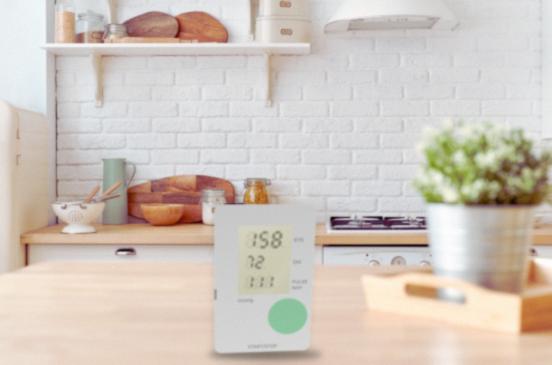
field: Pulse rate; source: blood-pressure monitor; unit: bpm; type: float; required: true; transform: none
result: 111 bpm
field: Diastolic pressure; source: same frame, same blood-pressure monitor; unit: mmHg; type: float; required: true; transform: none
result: 72 mmHg
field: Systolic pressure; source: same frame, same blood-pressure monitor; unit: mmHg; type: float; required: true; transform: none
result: 158 mmHg
